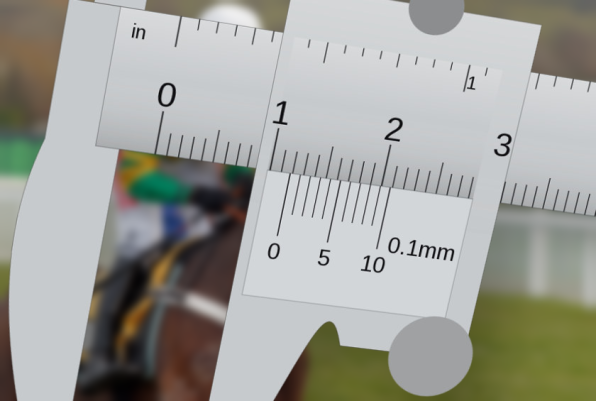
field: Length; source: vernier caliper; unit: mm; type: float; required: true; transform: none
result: 11.8 mm
